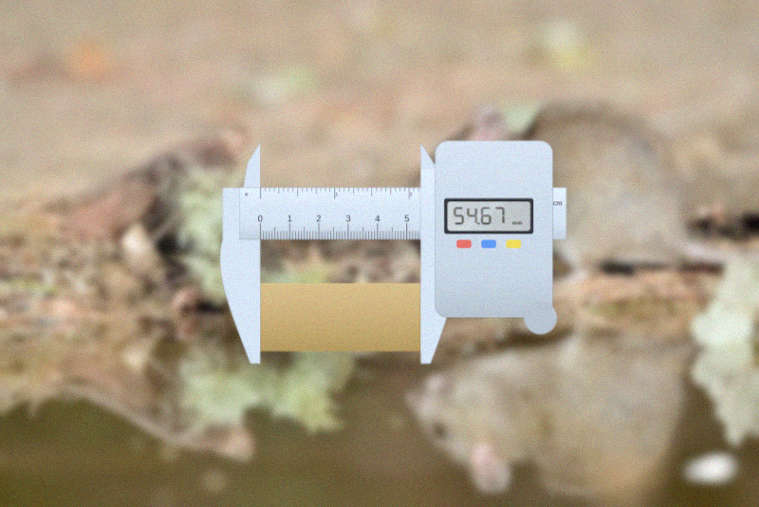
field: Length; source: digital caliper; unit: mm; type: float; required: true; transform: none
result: 54.67 mm
